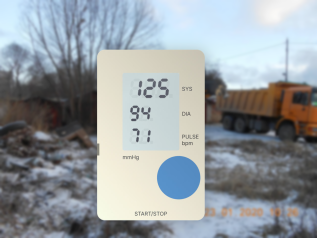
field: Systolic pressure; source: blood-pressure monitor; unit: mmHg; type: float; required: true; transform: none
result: 125 mmHg
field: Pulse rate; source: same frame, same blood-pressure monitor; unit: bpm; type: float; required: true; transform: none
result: 71 bpm
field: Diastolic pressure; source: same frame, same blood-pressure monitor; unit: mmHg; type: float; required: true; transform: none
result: 94 mmHg
